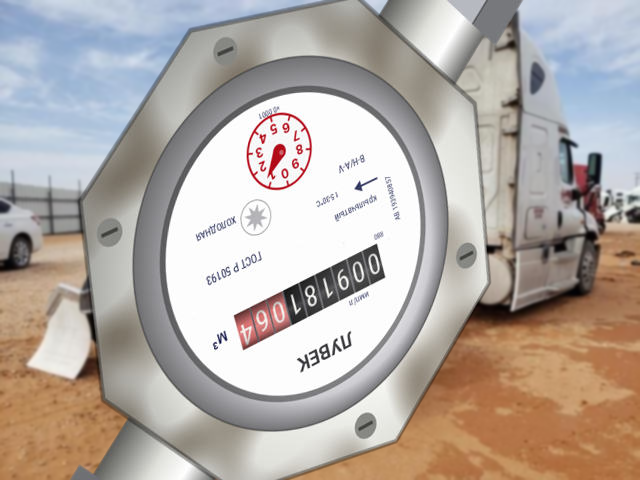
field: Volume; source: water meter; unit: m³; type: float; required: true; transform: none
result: 9181.0641 m³
